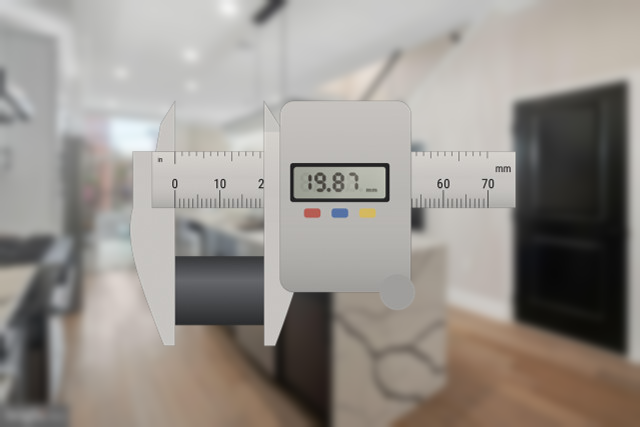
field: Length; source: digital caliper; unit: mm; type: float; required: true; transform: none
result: 19.87 mm
